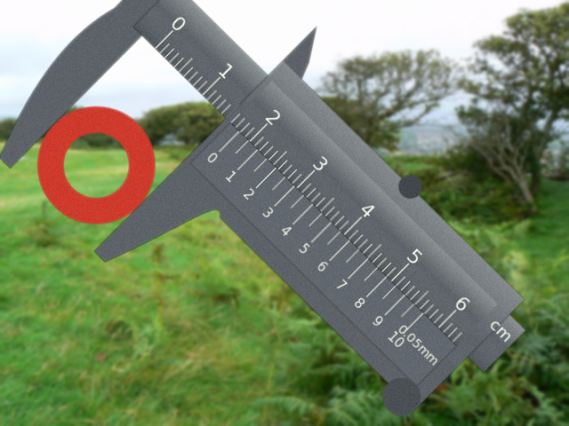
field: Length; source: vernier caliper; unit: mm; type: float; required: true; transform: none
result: 17.8 mm
